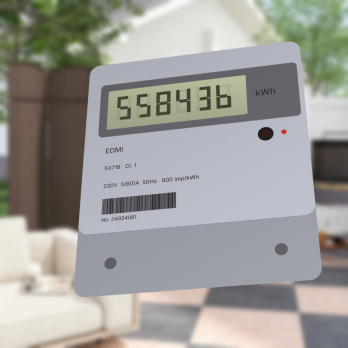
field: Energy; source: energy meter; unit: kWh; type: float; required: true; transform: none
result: 558436 kWh
